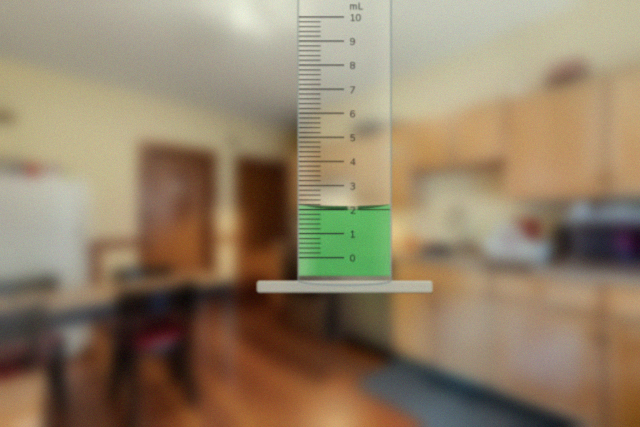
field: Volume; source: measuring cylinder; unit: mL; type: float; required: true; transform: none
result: 2 mL
